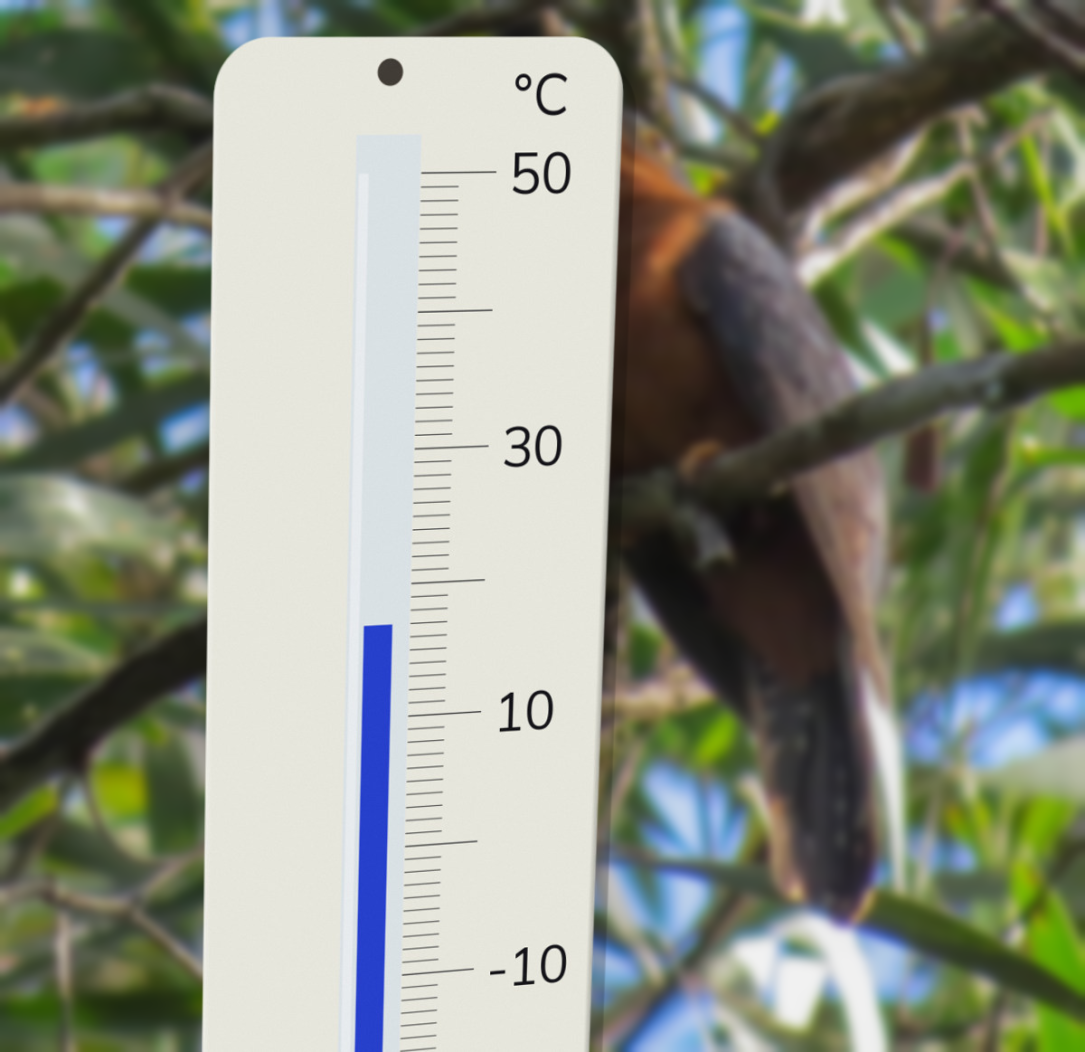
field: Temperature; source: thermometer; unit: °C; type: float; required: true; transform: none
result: 17 °C
